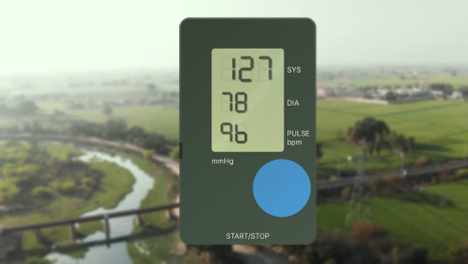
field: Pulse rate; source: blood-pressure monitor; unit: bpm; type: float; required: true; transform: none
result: 96 bpm
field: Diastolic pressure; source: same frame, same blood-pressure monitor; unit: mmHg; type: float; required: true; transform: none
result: 78 mmHg
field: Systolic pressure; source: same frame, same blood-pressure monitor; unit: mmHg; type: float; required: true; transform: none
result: 127 mmHg
